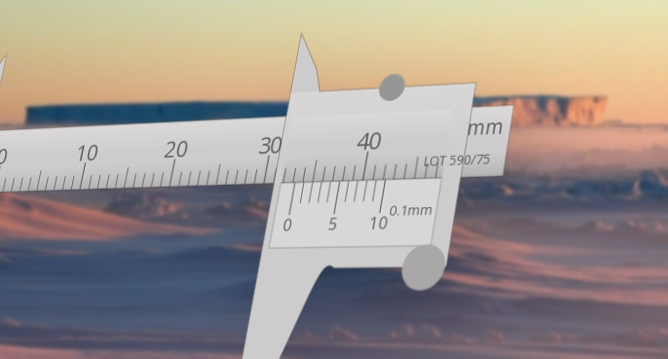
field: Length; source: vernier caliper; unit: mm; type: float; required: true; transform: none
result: 33.2 mm
